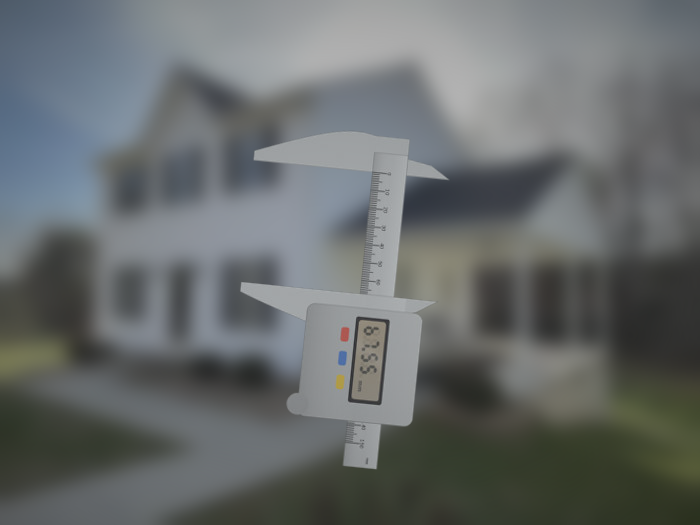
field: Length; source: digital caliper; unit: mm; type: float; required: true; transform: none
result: 67.55 mm
